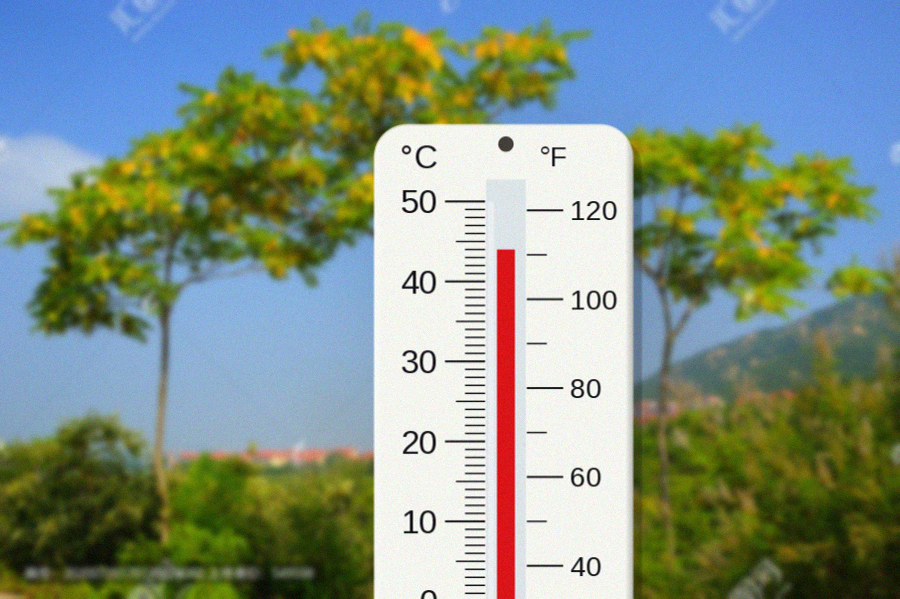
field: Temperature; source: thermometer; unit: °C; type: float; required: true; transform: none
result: 44 °C
